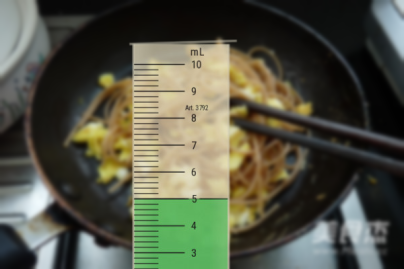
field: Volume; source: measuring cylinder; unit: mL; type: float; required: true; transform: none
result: 5 mL
